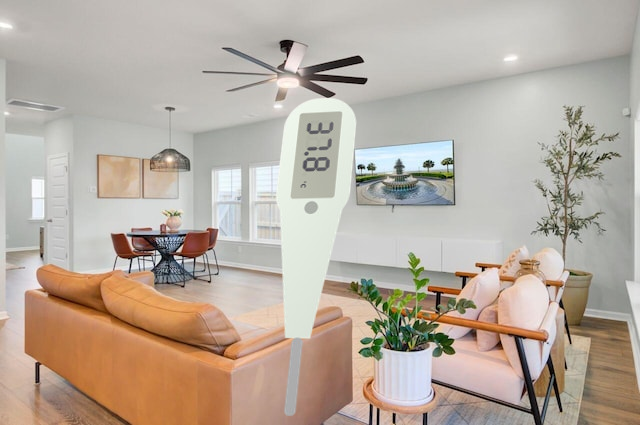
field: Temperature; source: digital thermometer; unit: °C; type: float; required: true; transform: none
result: 37.8 °C
